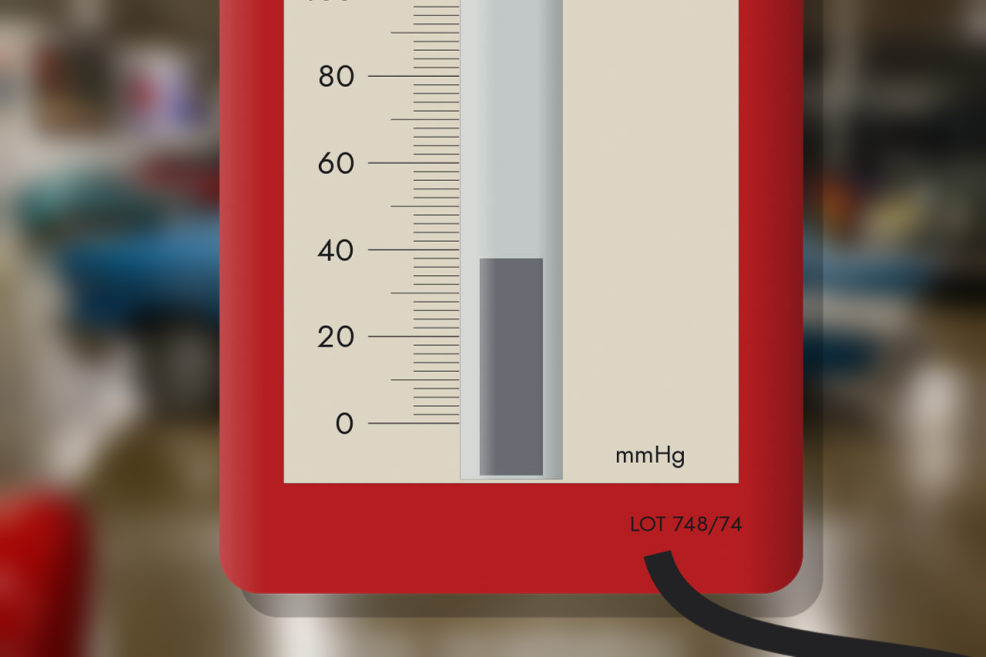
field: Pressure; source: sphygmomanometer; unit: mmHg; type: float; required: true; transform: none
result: 38 mmHg
